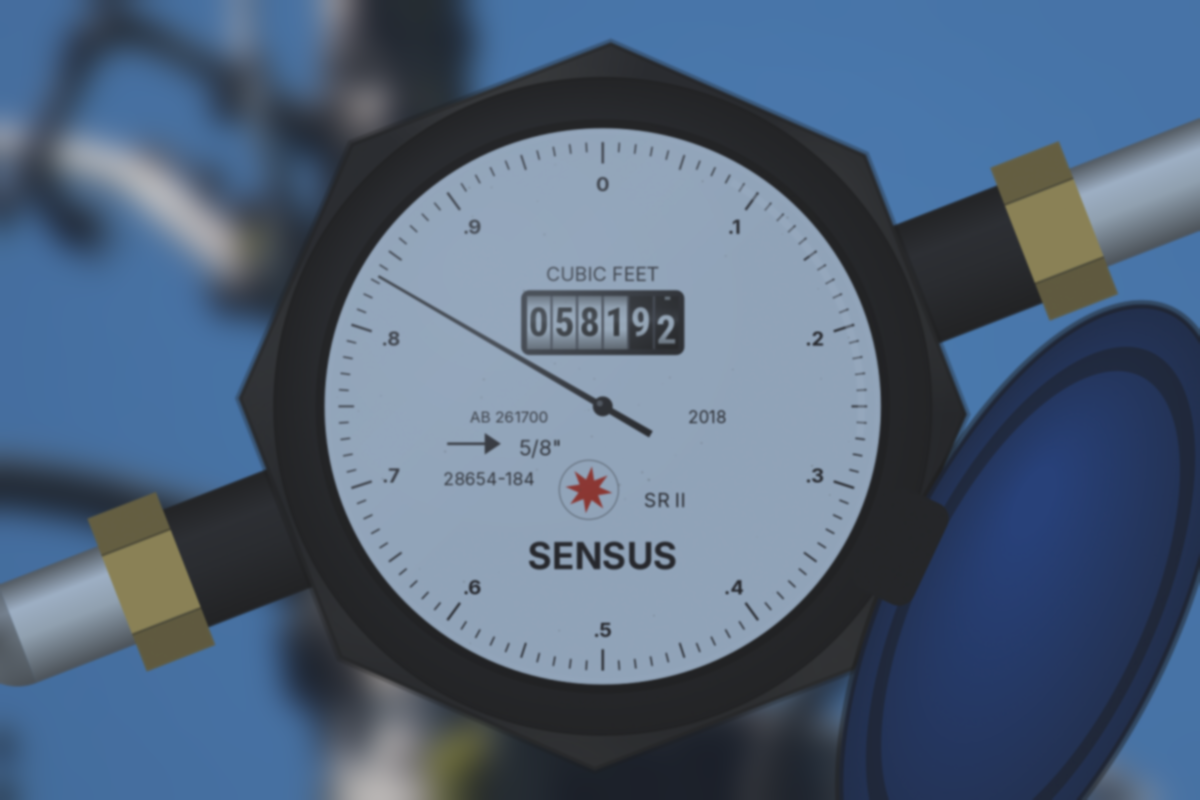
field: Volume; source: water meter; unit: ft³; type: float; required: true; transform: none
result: 58191.83 ft³
